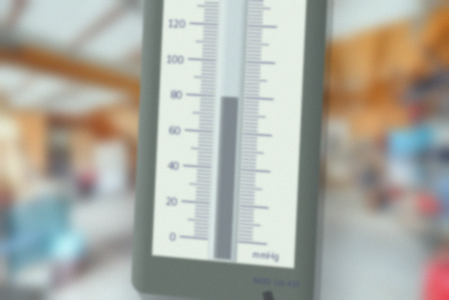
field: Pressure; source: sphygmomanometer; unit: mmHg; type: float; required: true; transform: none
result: 80 mmHg
